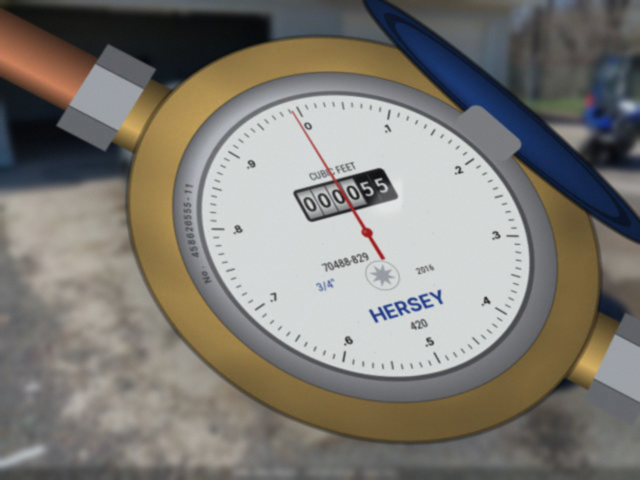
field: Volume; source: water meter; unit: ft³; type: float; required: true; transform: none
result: 54.99 ft³
